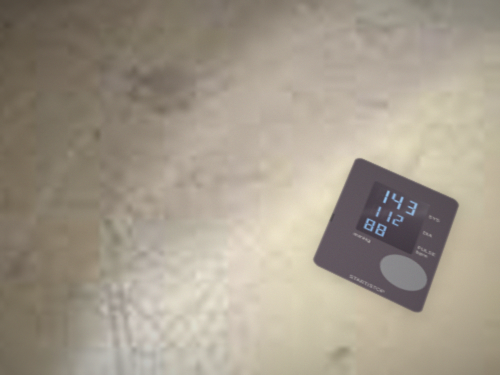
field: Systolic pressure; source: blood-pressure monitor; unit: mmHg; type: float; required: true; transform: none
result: 143 mmHg
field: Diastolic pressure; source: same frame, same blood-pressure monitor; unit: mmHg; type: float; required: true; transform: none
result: 112 mmHg
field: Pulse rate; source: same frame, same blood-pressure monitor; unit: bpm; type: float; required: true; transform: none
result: 88 bpm
